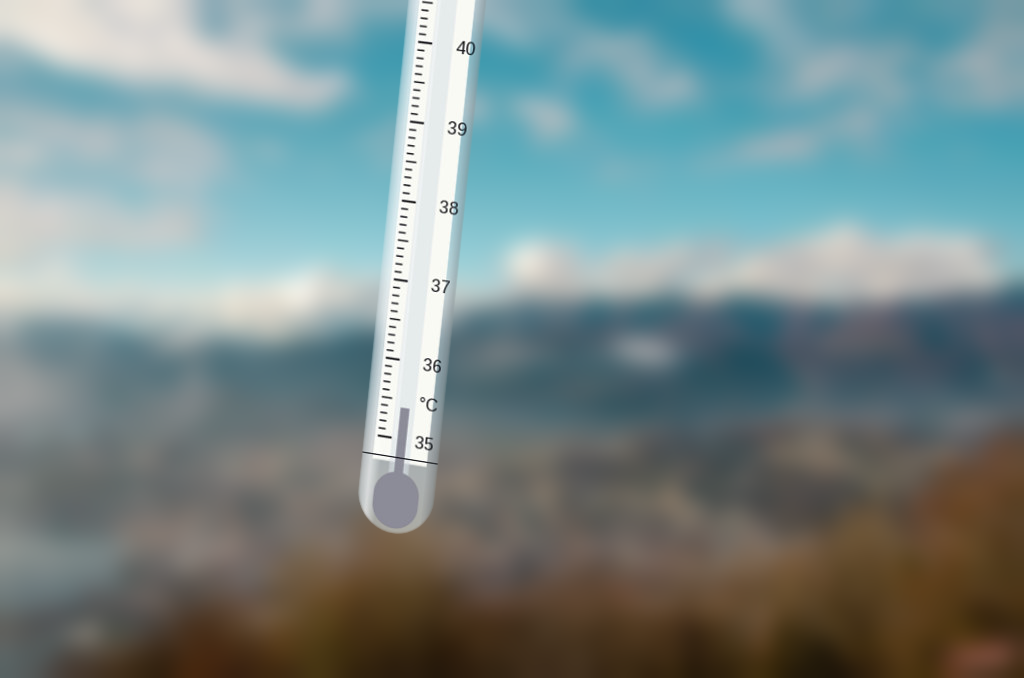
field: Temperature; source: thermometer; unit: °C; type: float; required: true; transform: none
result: 35.4 °C
